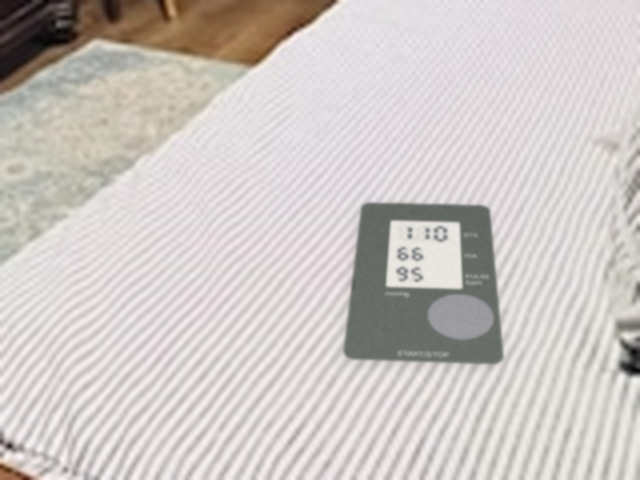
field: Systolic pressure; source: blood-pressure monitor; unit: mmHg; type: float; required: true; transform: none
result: 110 mmHg
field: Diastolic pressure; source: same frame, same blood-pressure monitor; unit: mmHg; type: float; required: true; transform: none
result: 66 mmHg
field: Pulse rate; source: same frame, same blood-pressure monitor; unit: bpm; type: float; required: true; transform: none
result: 95 bpm
